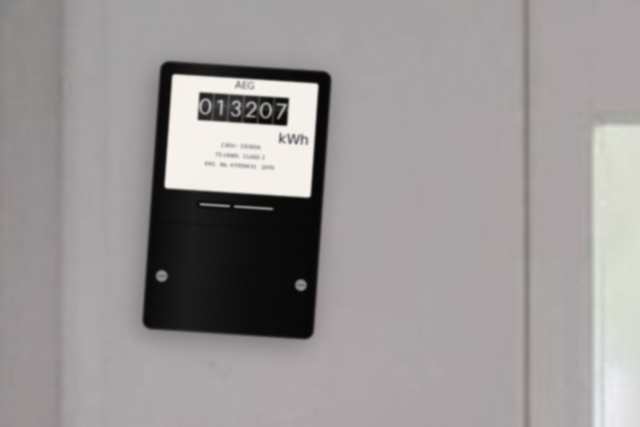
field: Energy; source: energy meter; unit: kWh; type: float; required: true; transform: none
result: 13207 kWh
